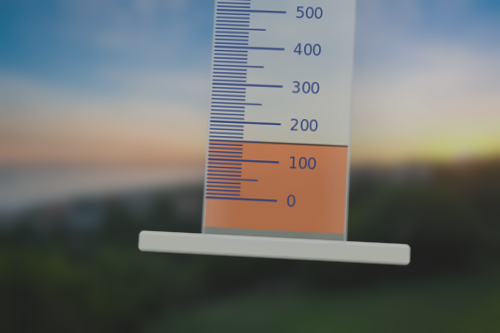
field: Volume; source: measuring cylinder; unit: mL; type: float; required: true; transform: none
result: 150 mL
